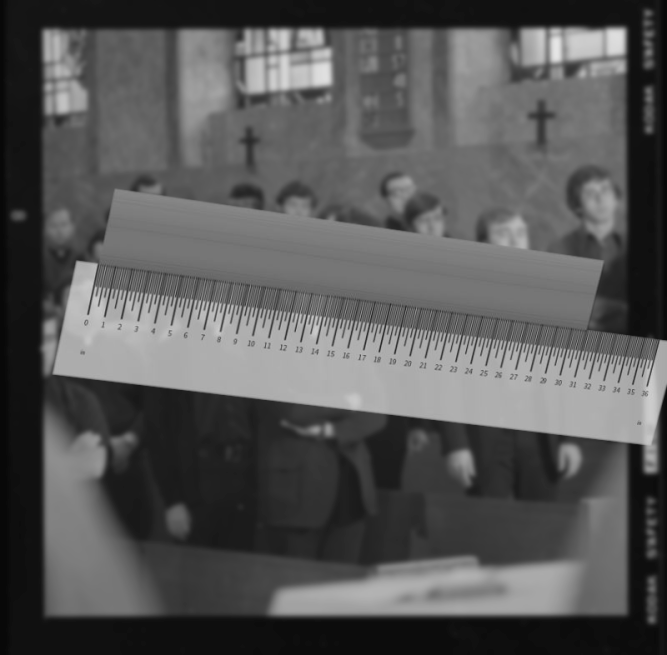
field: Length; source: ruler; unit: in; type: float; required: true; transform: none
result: 31 in
